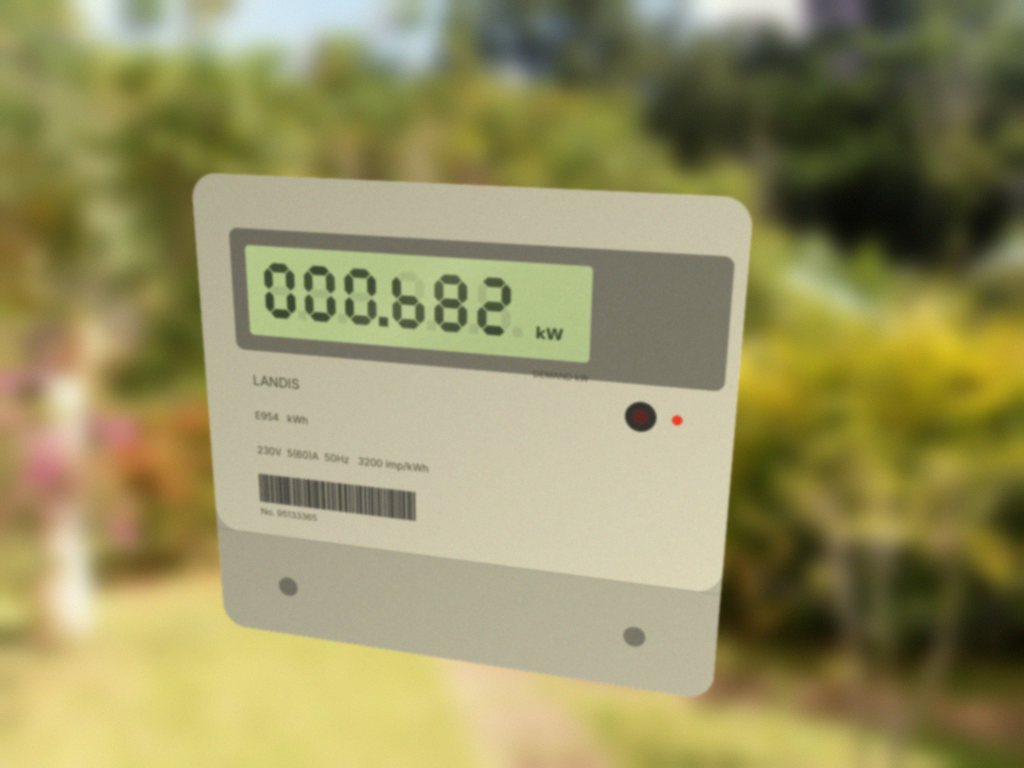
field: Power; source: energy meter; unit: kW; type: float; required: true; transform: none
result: 0.682 kW
